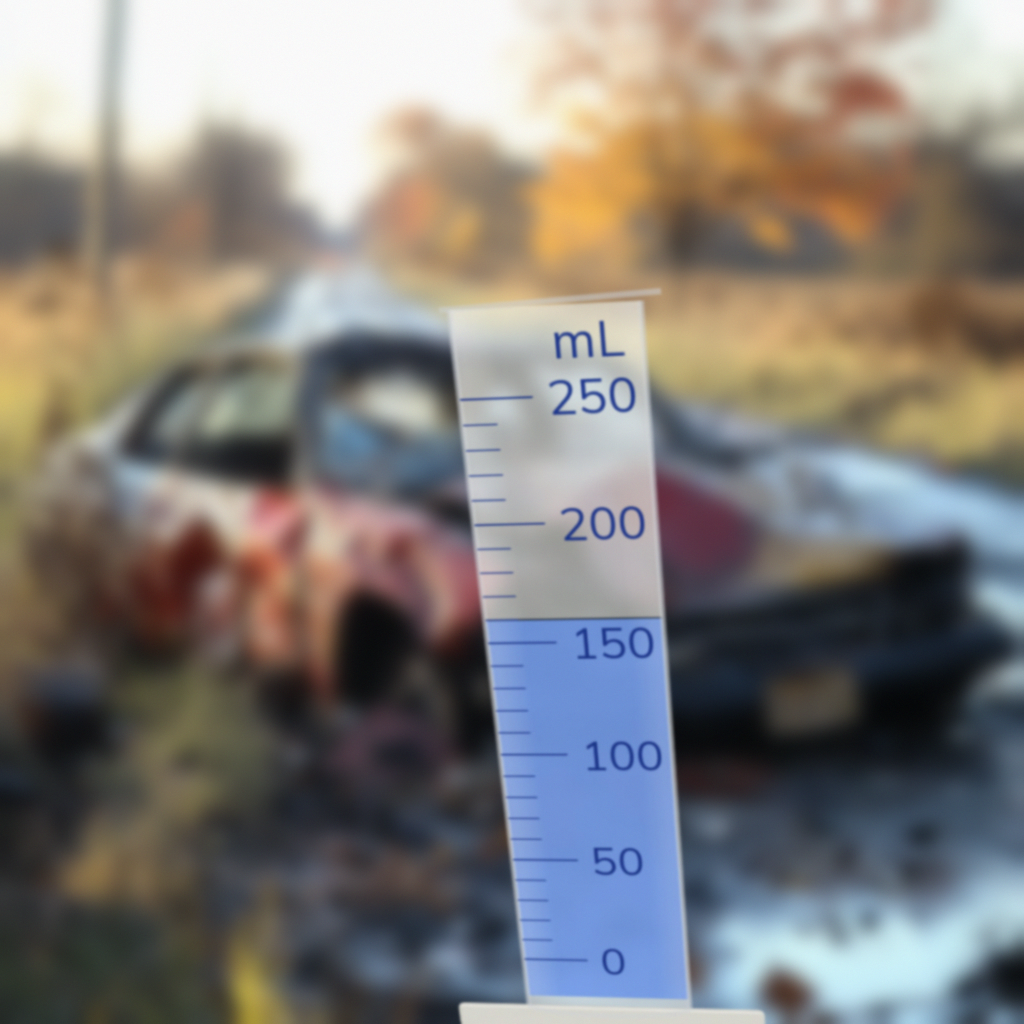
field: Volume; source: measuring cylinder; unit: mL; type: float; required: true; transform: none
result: 160 mL
